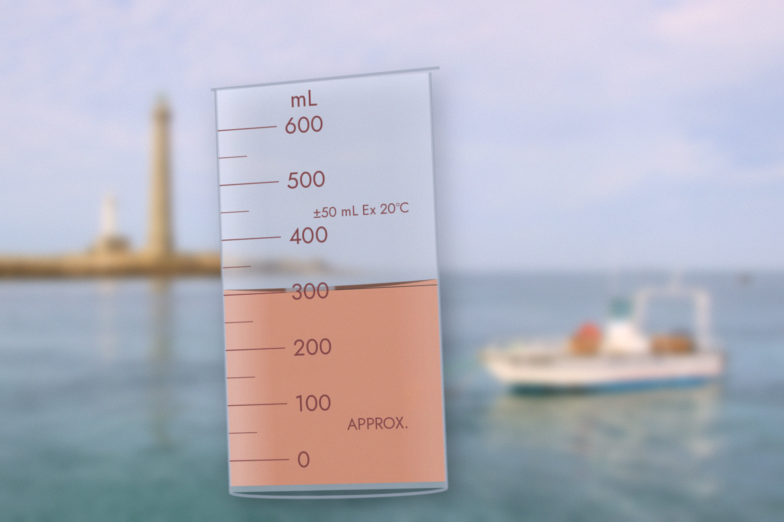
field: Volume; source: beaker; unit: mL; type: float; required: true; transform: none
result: 300 mL
